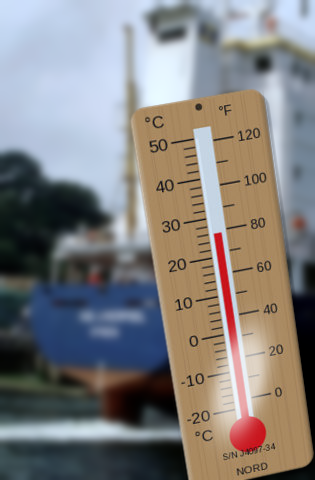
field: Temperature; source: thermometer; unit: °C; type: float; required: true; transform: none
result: 26 °C
